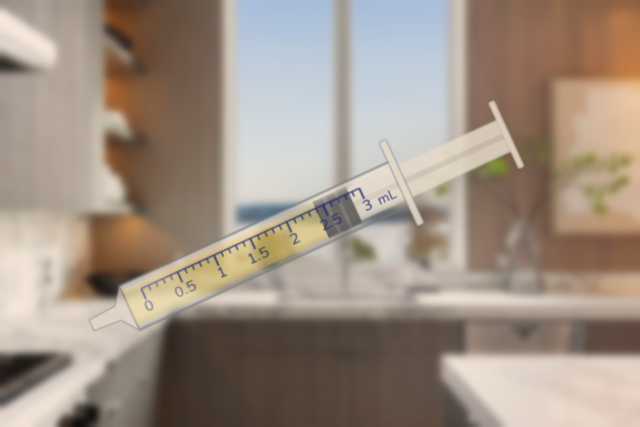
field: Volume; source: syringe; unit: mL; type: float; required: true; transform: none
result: 2.4 mL
